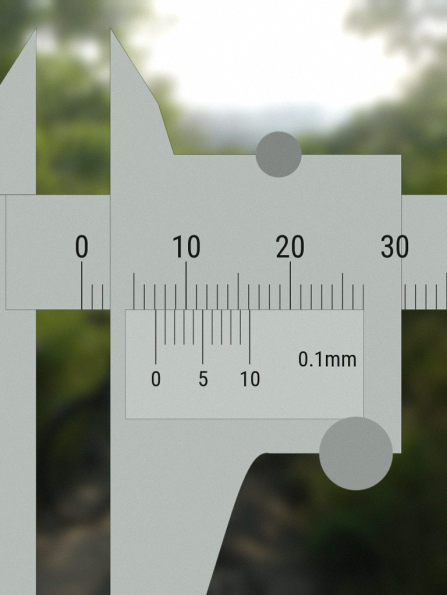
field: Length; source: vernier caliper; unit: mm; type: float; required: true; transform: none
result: 7.1 mm
